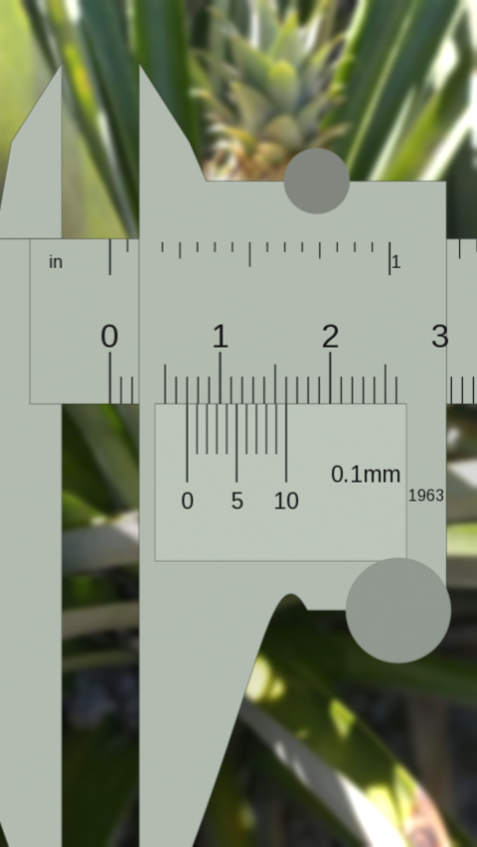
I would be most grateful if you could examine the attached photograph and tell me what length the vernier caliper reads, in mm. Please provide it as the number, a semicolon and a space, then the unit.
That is 7.0; mm
